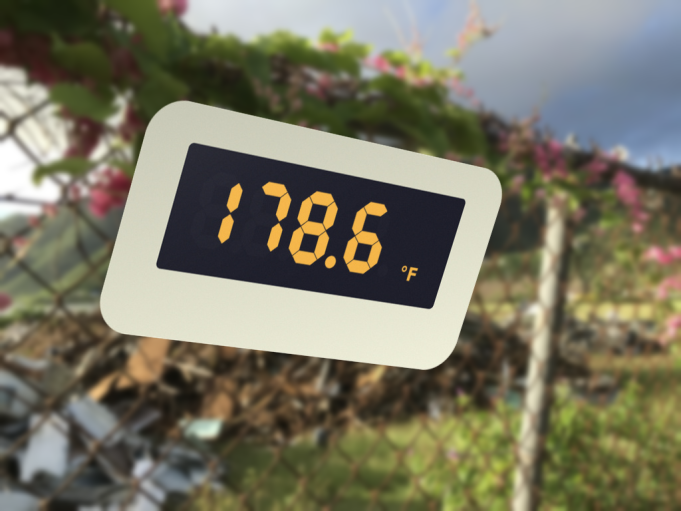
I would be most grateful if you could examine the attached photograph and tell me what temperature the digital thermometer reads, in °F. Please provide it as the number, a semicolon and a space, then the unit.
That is 178.6; °F
